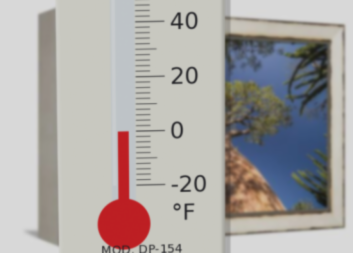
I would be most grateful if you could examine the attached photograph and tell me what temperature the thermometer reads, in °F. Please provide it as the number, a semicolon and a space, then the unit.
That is 0; °F
